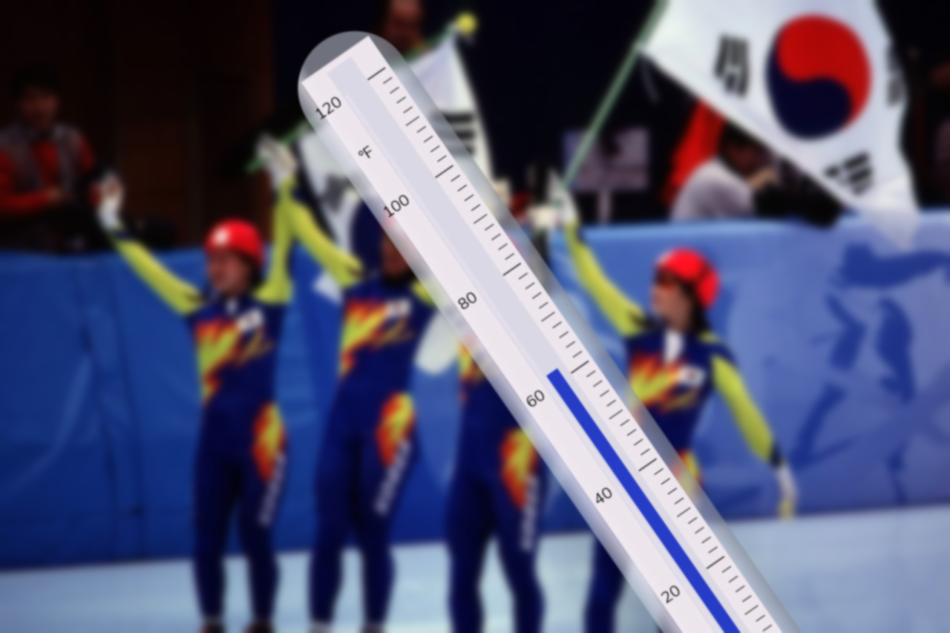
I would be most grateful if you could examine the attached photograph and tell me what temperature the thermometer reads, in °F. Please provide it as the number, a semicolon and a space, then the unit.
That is 62; °F
